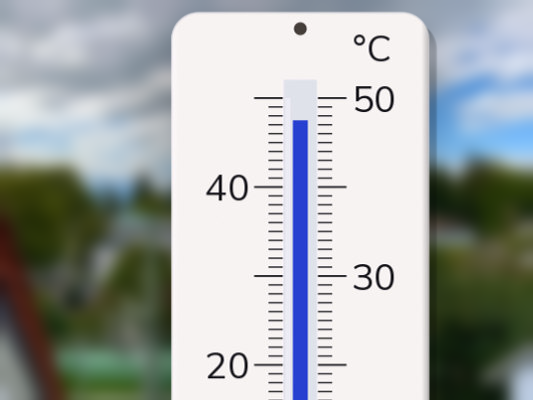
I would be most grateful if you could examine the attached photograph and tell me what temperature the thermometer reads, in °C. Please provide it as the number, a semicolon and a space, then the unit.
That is 47.5; °C
